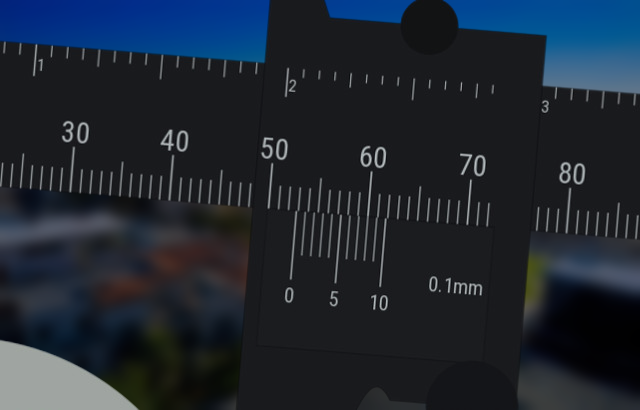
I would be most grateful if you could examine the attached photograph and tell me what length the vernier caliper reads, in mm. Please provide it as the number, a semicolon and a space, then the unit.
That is 52.8; mm
